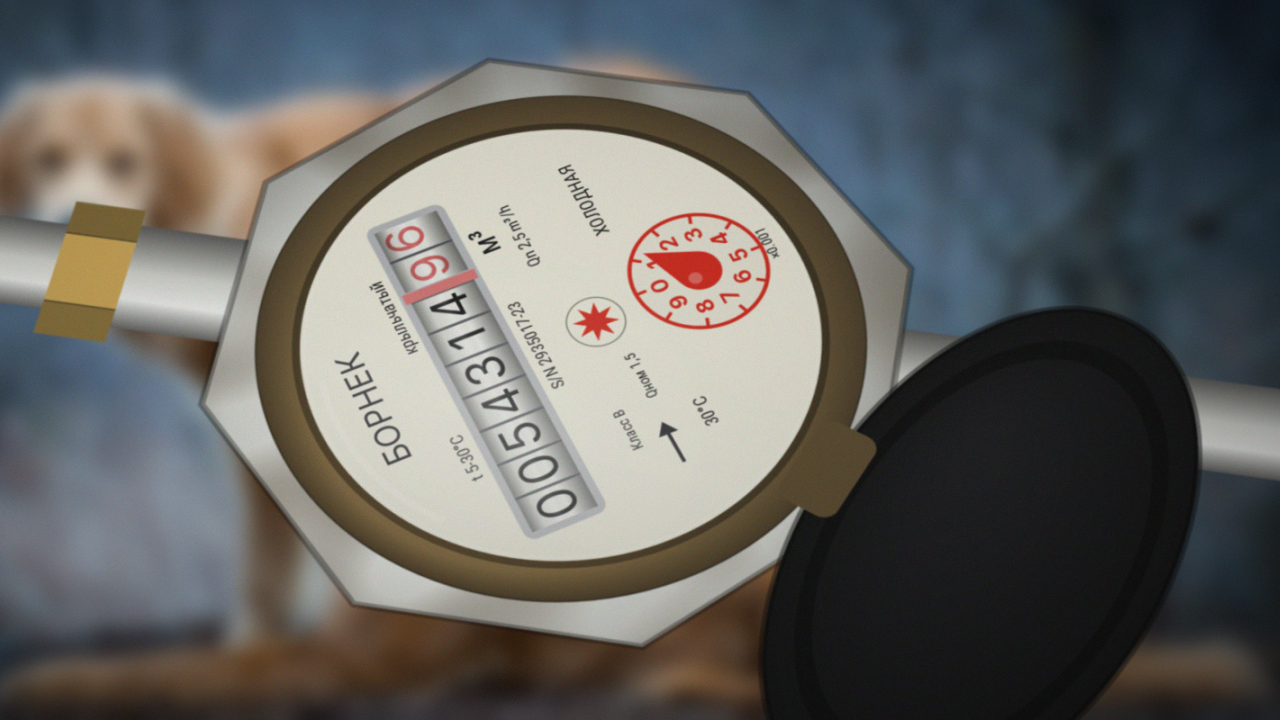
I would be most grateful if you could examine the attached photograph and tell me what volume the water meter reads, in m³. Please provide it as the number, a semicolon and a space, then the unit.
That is 54314.961; m³
